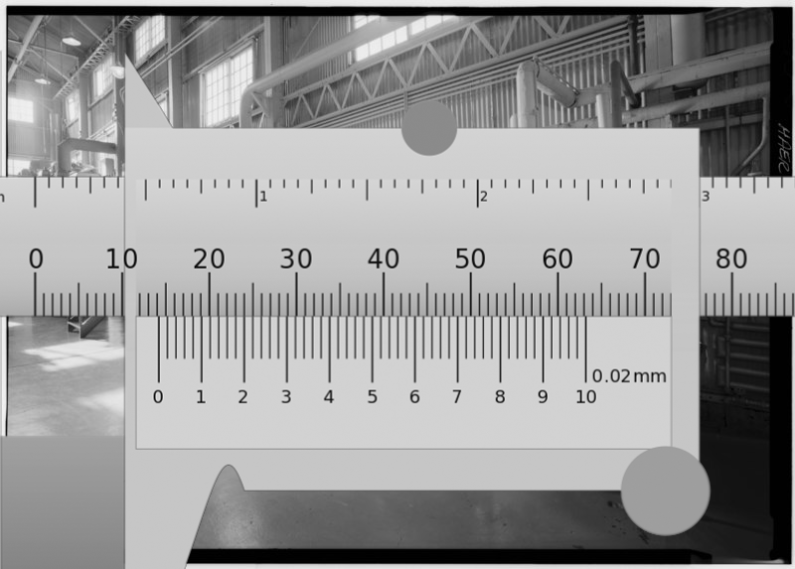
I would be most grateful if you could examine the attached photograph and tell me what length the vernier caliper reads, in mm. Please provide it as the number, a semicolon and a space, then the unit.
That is 14.2; mm
